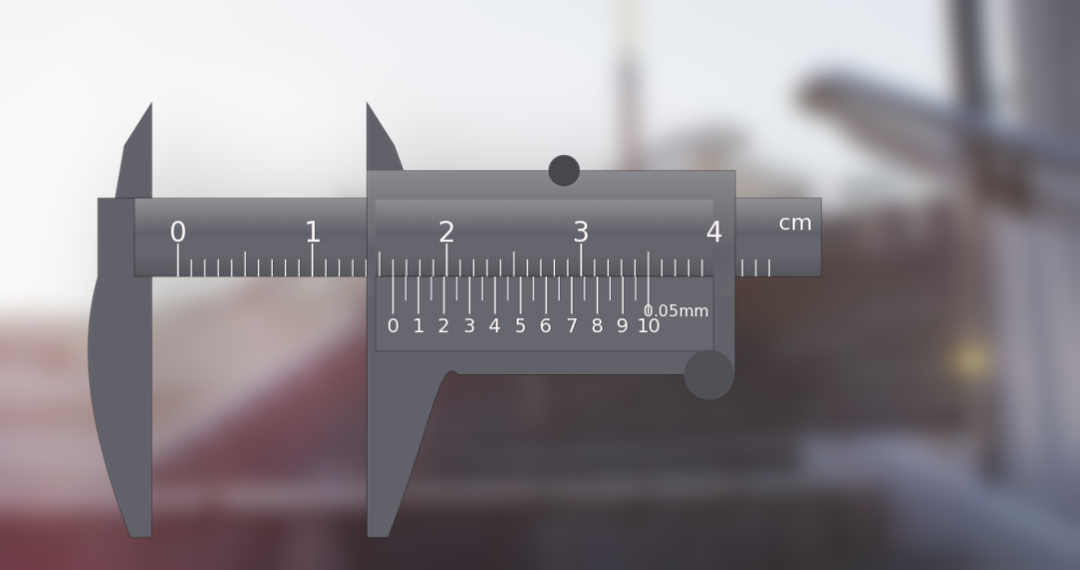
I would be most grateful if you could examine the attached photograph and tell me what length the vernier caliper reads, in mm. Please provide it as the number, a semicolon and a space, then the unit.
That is 16.0; mm
